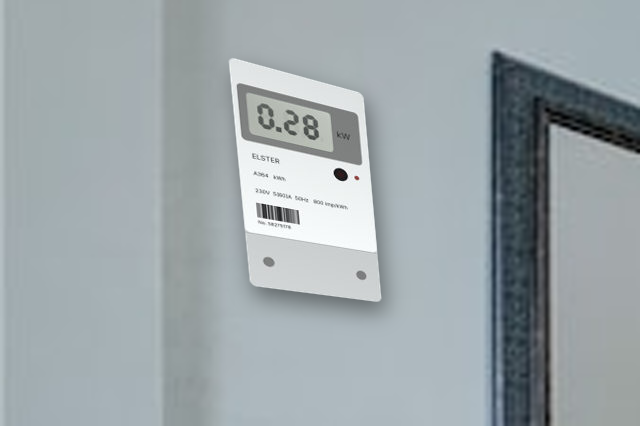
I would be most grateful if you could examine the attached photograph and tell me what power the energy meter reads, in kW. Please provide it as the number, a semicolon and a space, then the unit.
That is 0.28; kW
